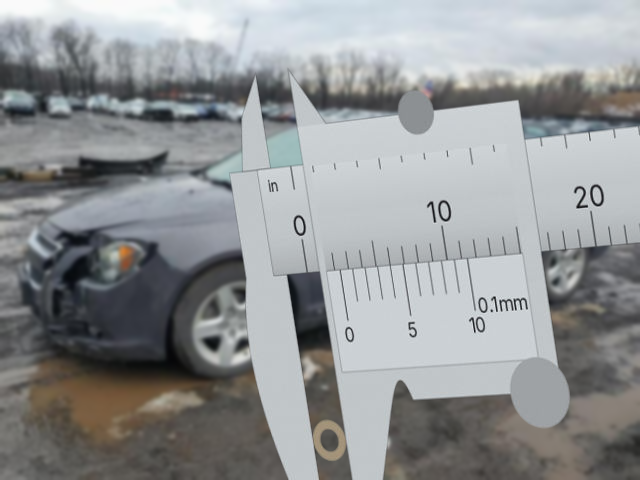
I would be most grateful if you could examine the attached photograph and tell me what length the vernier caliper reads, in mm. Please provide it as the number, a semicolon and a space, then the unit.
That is 2.4; mm
